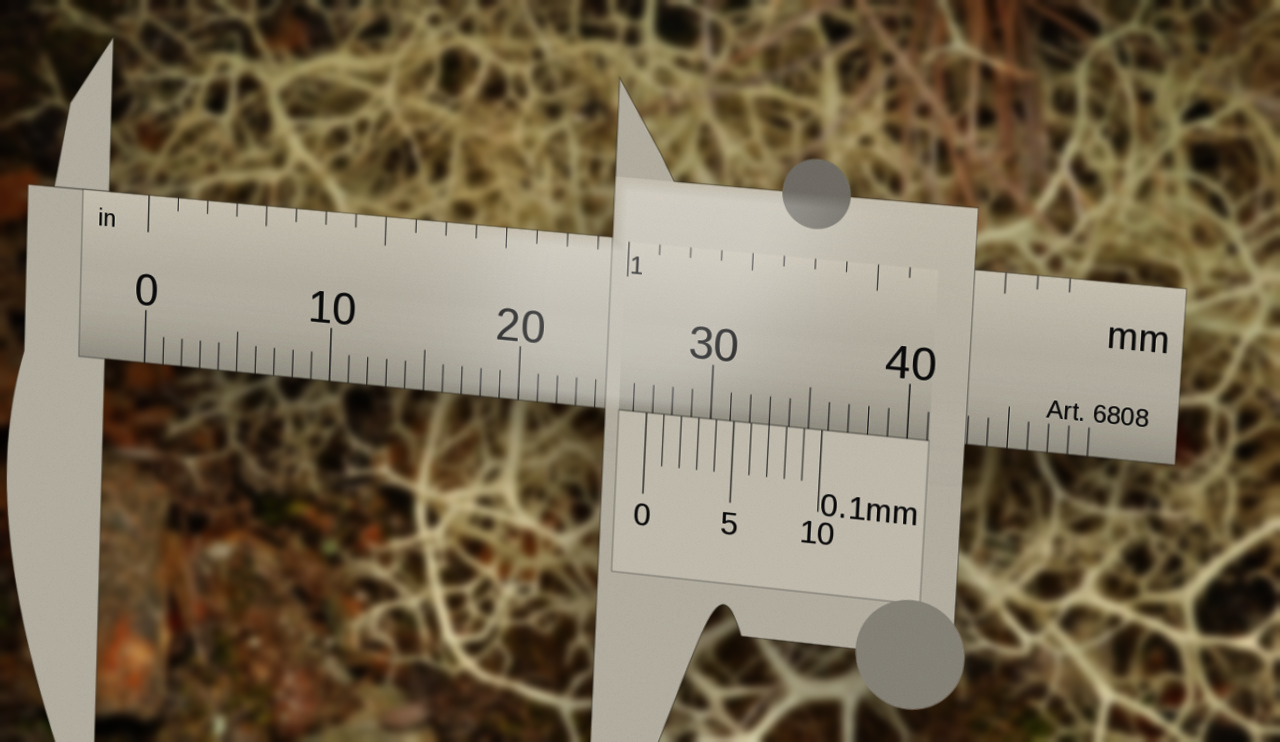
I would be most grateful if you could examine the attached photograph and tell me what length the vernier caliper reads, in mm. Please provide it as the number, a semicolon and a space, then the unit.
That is 26.7; mm
